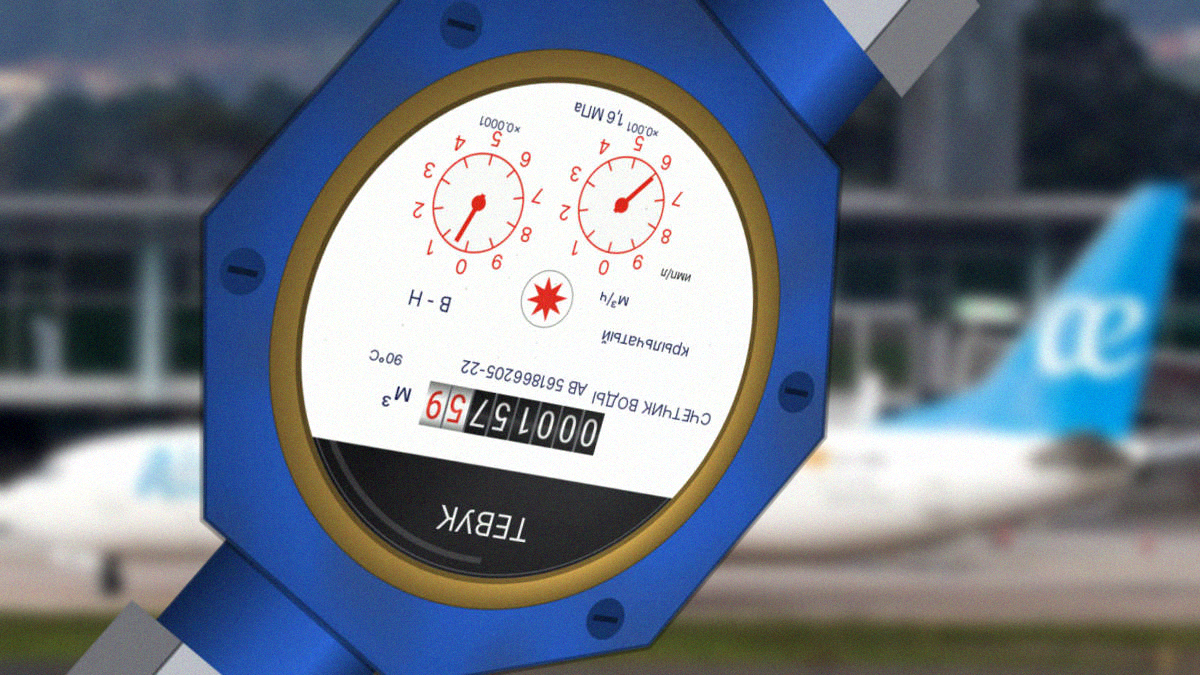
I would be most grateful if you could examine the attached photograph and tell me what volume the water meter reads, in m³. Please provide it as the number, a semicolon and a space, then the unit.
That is 157.5960; m³
